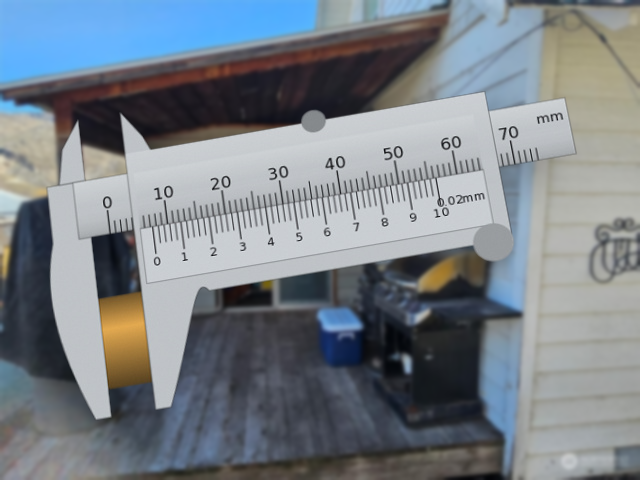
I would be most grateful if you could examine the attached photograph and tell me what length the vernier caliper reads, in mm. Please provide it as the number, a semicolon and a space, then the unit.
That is 7.4; mm
